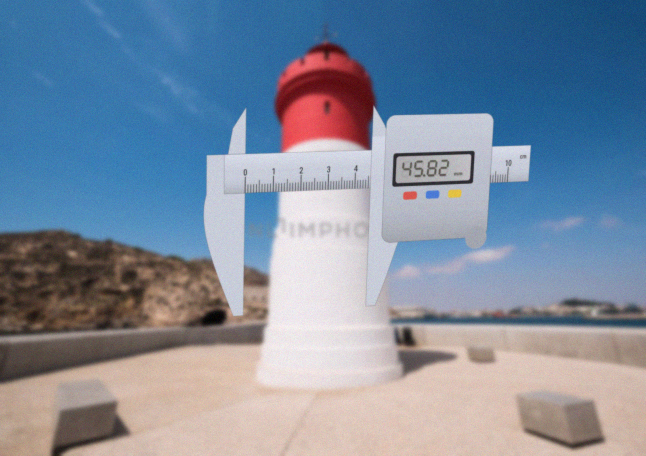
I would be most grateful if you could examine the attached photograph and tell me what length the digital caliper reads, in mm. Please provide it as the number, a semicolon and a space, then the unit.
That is 45.82; mm
